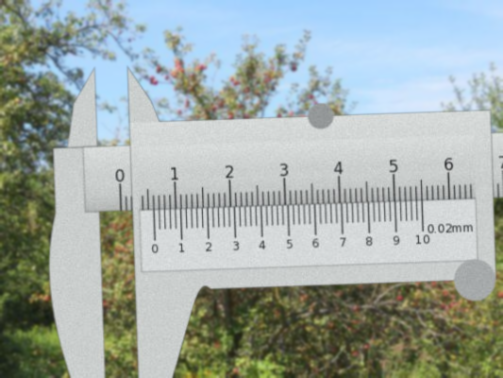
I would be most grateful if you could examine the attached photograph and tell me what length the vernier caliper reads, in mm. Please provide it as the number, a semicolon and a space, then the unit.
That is 6.0; mm
